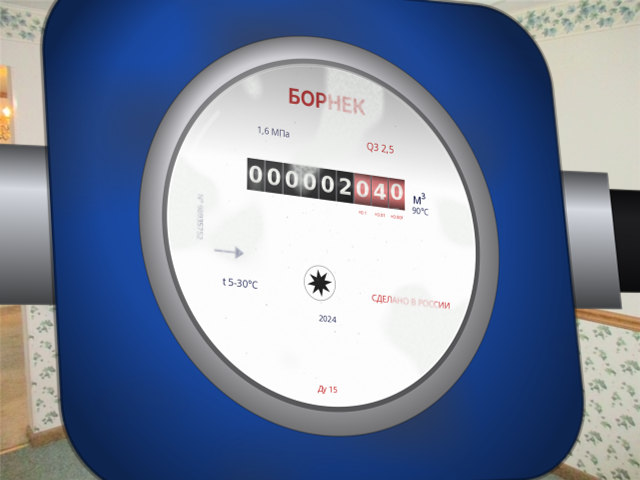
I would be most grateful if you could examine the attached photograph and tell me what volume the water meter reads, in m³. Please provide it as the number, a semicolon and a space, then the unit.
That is 2.040; m³
